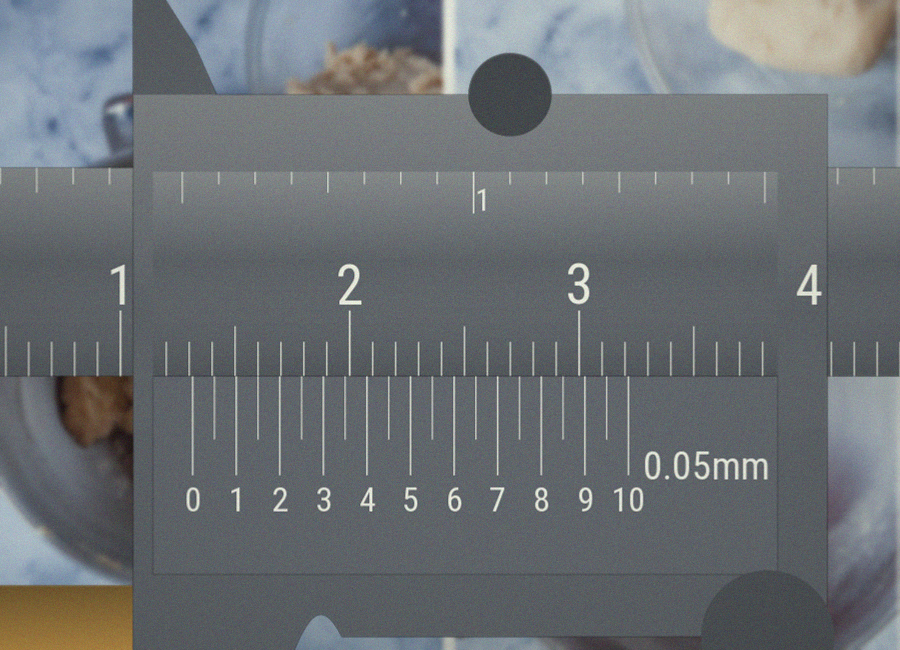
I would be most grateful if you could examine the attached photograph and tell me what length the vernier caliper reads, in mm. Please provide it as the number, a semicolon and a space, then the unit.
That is 13.15; mm
